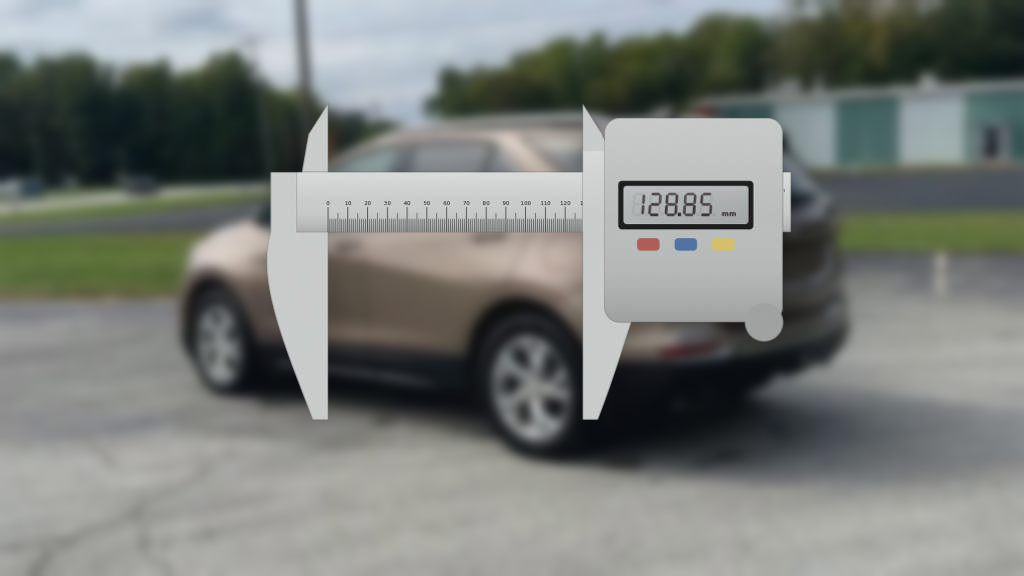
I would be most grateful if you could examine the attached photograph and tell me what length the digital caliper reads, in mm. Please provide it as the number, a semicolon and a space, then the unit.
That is 128.85; mm
